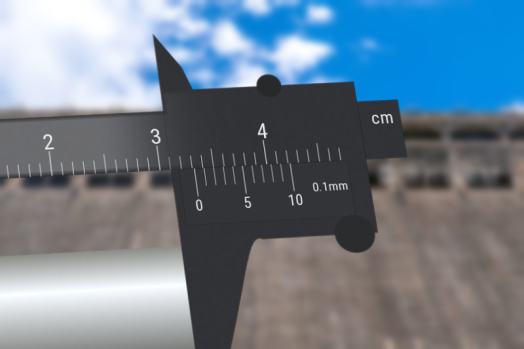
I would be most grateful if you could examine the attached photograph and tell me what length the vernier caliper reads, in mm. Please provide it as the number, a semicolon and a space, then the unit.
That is 33.2; mm
